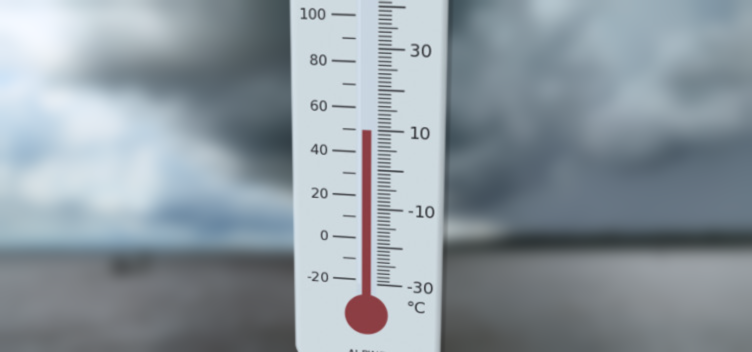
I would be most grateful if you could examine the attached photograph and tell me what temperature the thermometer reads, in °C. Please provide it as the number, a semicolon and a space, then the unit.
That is 10; °C
